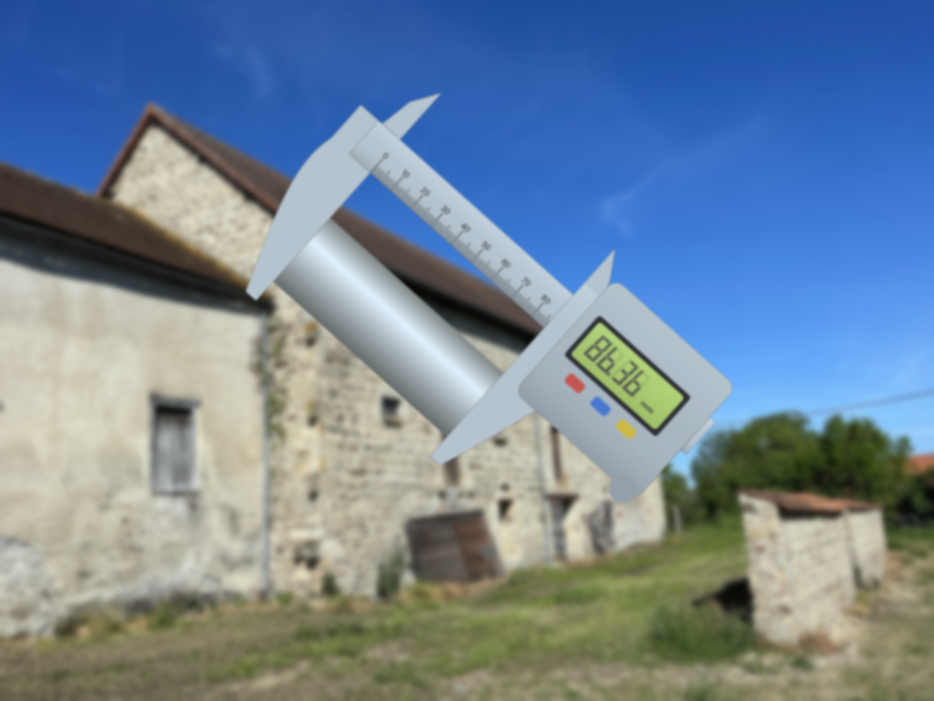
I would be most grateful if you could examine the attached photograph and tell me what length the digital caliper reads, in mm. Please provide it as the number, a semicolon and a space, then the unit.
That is 86.36; mm
